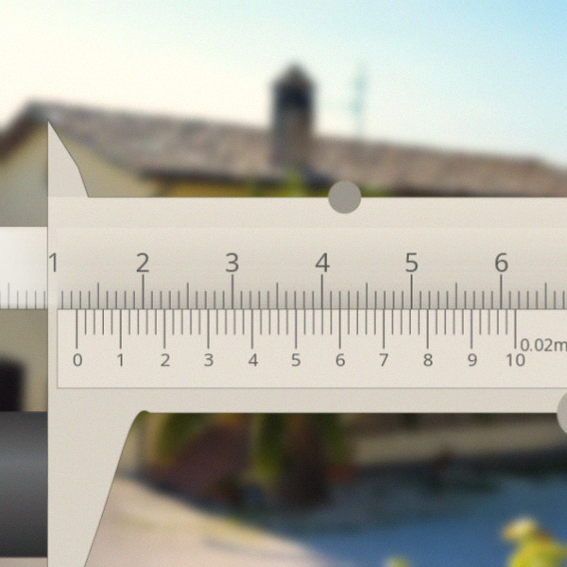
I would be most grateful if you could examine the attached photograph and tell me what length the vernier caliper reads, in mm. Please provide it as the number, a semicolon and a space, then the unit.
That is 12.6; mm
